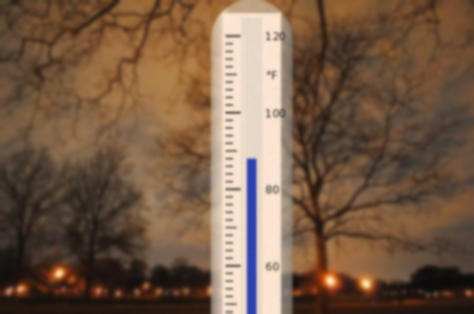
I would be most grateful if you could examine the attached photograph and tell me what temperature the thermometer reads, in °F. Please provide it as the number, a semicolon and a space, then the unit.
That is 88; °F
